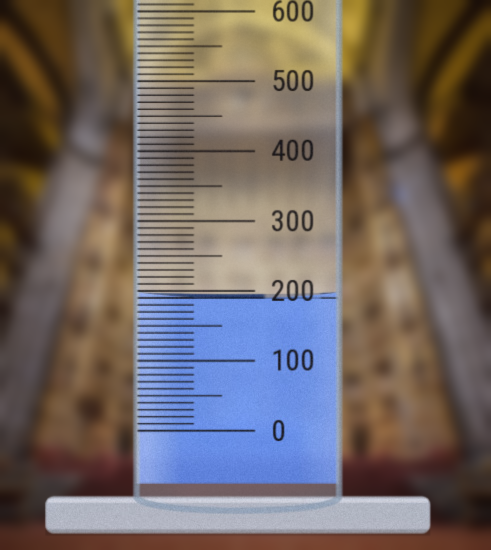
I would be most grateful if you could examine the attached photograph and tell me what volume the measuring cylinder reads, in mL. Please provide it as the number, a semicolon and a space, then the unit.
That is 190; mL
